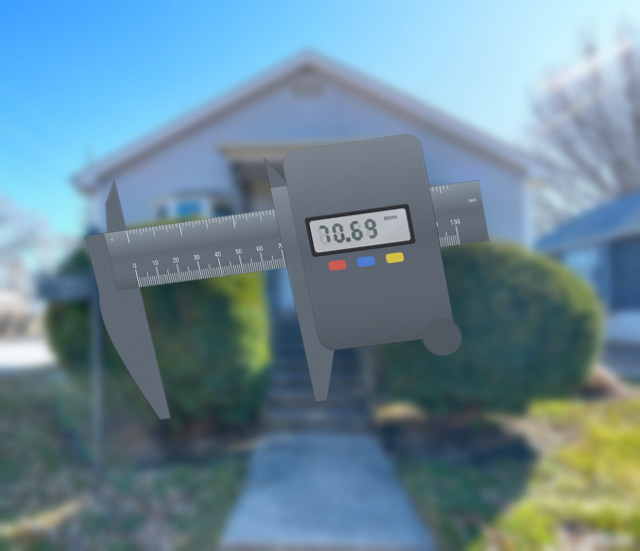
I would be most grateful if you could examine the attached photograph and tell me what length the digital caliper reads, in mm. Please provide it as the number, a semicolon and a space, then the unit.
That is 70.69; mm
